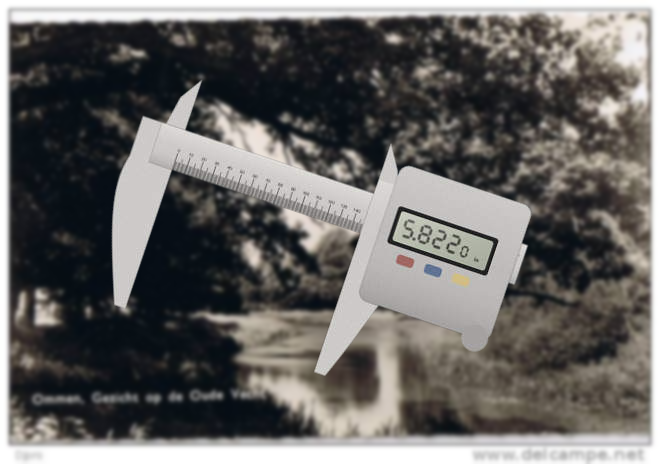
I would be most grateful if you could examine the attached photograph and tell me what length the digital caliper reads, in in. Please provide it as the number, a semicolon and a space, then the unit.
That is 5.8220; in
